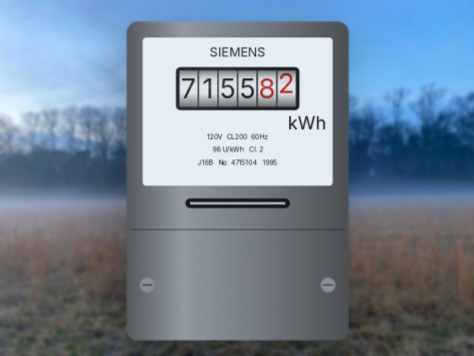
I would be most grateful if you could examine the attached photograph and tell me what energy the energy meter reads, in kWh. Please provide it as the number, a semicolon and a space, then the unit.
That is 7155.82; kWh
